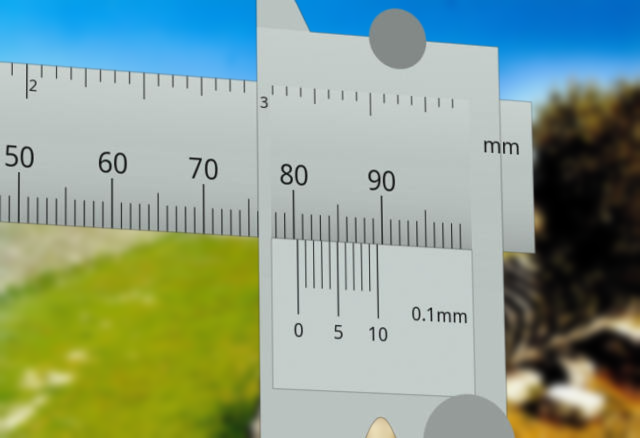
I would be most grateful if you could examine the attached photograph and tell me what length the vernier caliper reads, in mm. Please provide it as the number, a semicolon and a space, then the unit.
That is 80.4; mm
